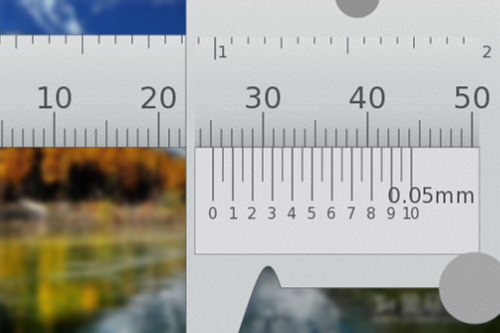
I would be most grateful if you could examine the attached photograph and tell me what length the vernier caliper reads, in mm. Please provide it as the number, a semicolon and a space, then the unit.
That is 25.2; mm
